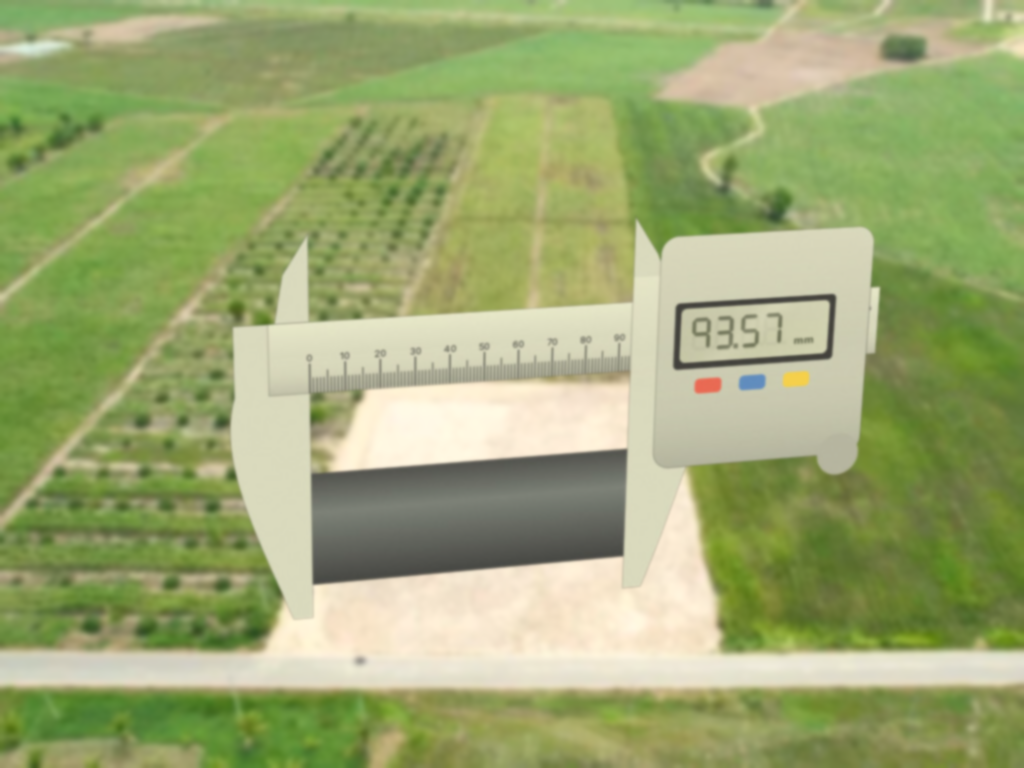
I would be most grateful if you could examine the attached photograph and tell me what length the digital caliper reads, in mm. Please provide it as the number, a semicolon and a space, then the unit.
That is 93.57; mm
